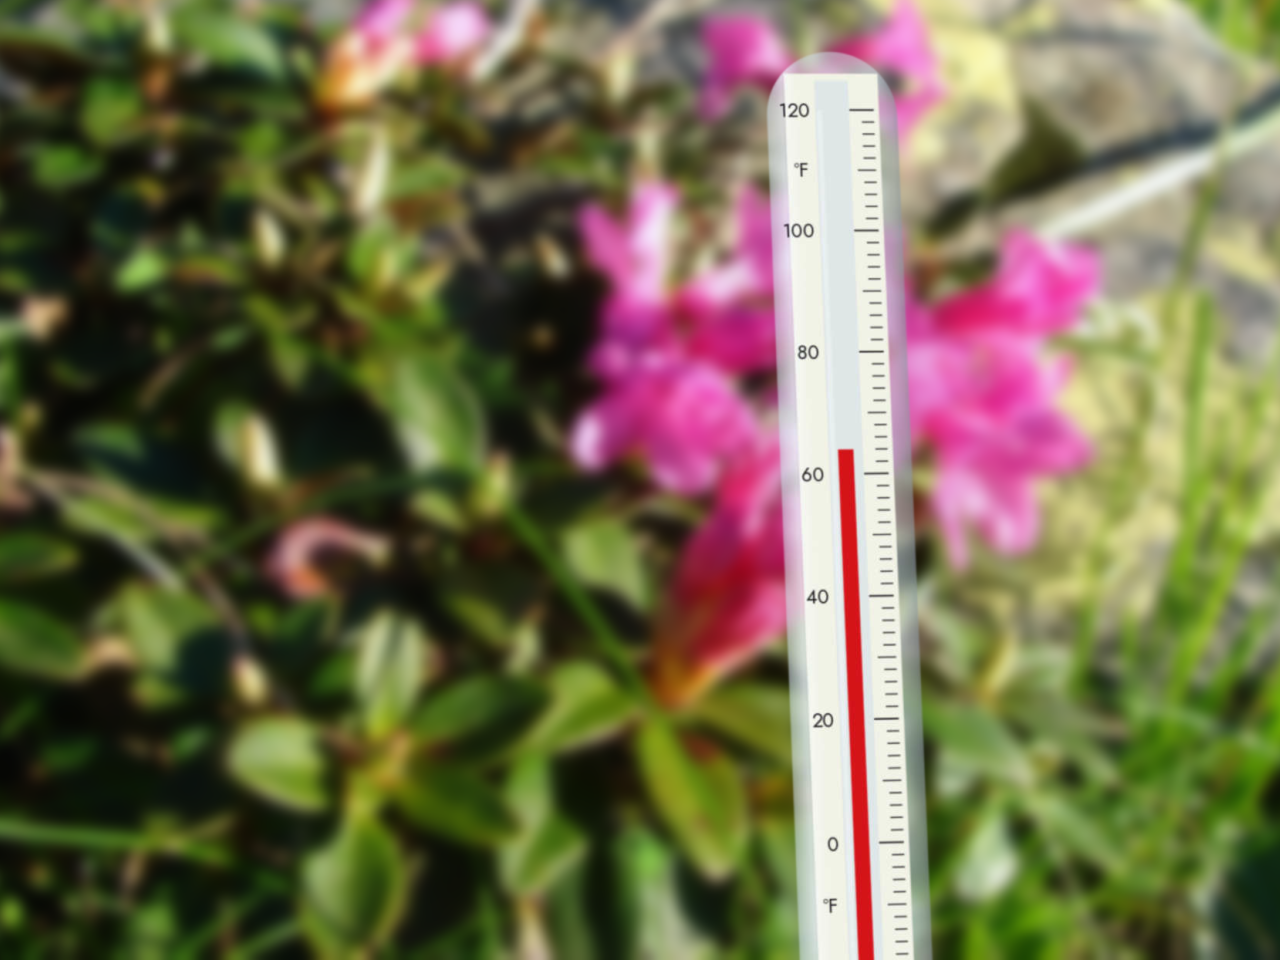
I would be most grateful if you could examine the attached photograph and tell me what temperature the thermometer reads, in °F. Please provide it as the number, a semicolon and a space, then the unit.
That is 64; °F
